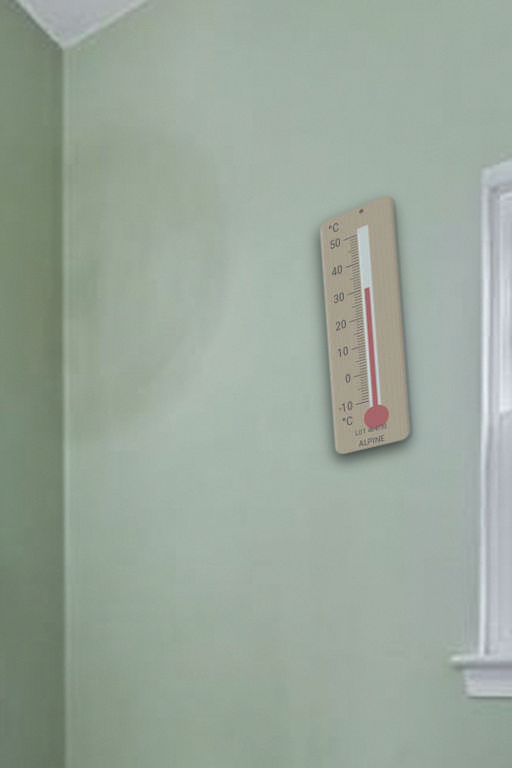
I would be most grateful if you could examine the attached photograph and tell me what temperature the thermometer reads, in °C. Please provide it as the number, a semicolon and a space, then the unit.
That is 30; °C
